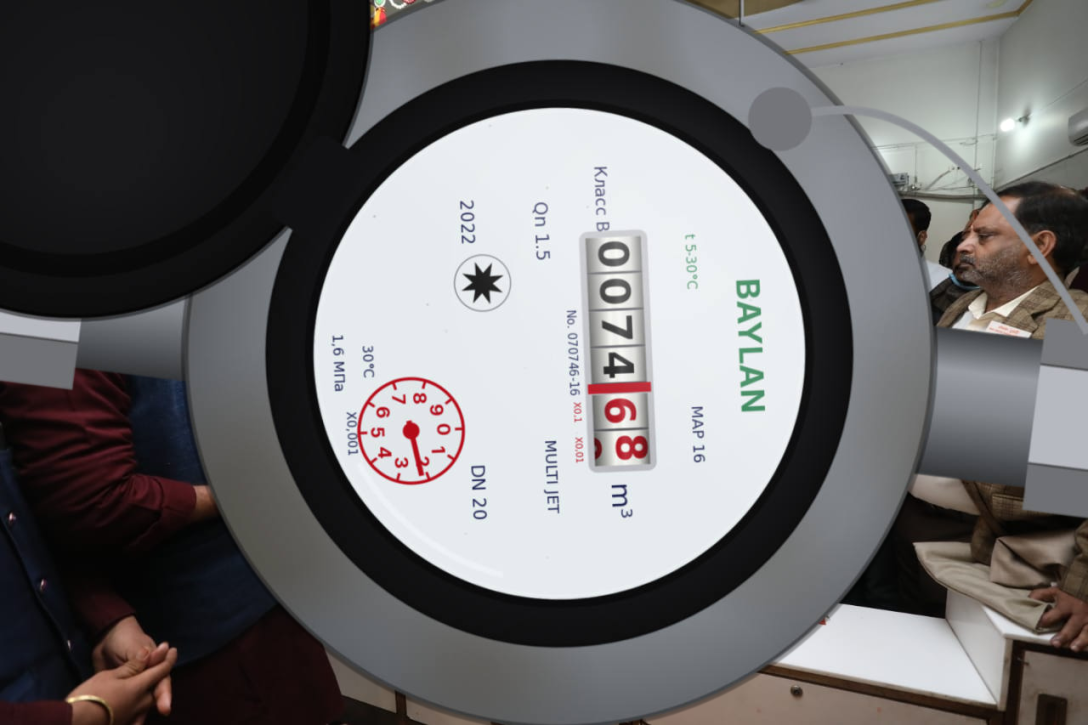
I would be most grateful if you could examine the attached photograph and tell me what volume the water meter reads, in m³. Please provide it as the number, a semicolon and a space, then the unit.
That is 74.682; m³
